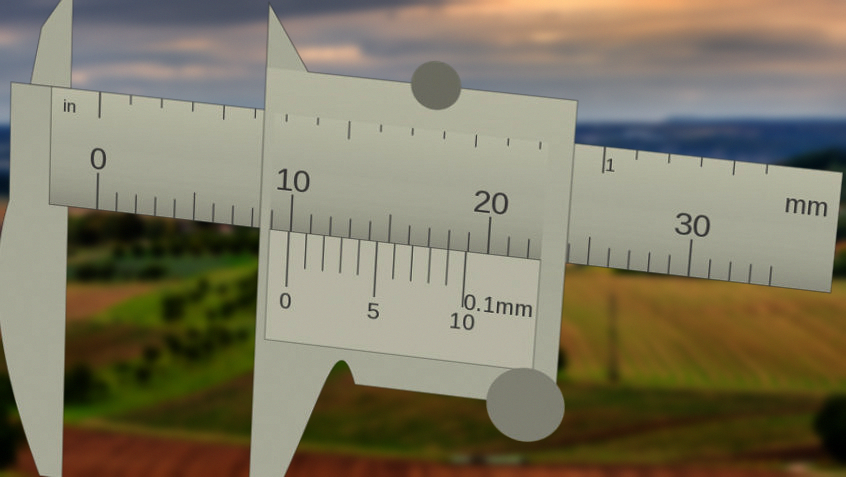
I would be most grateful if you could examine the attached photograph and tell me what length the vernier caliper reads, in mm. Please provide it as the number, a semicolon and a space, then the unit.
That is 9.9; mm
